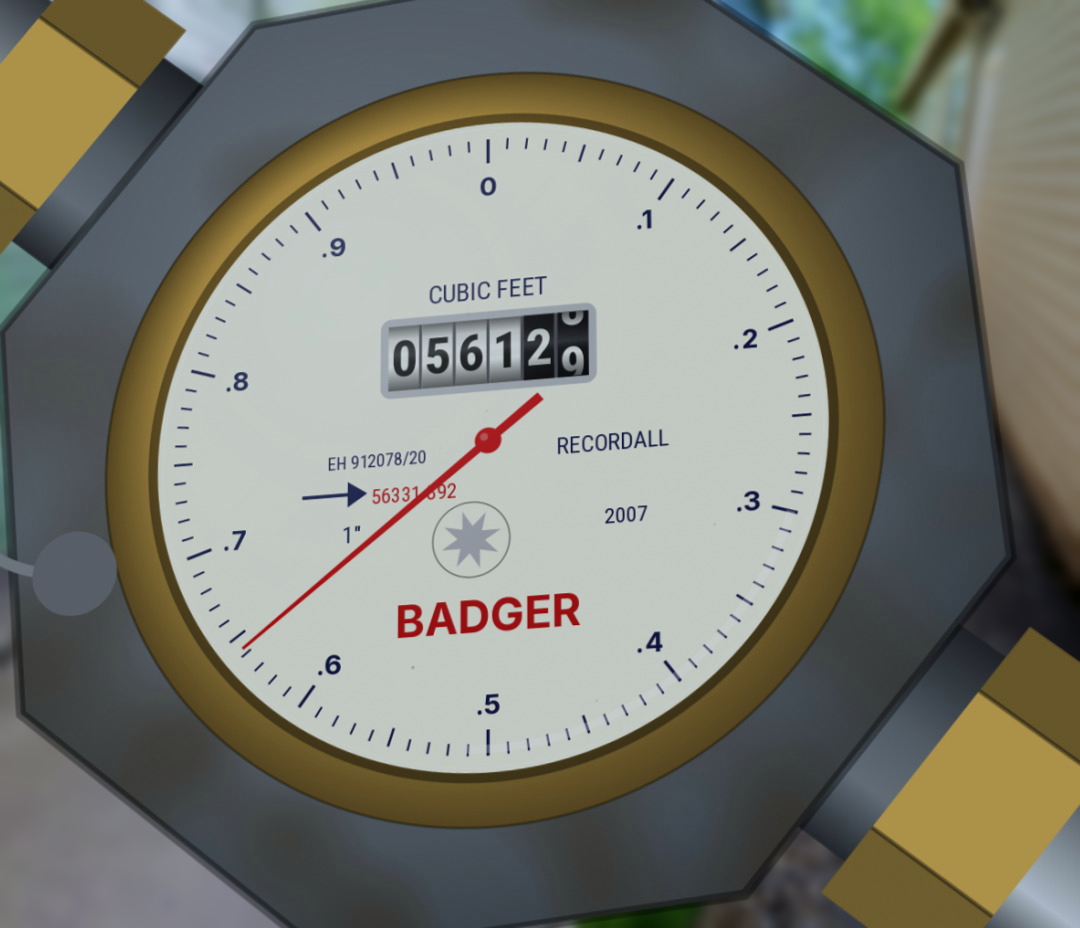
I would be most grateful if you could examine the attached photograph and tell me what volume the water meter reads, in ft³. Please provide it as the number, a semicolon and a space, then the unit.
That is 56128.64; ft³
